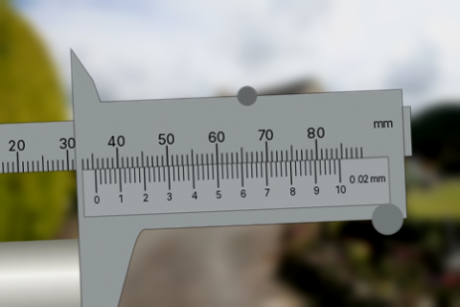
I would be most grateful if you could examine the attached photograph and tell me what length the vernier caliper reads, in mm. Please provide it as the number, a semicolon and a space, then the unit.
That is 35.5; mm
